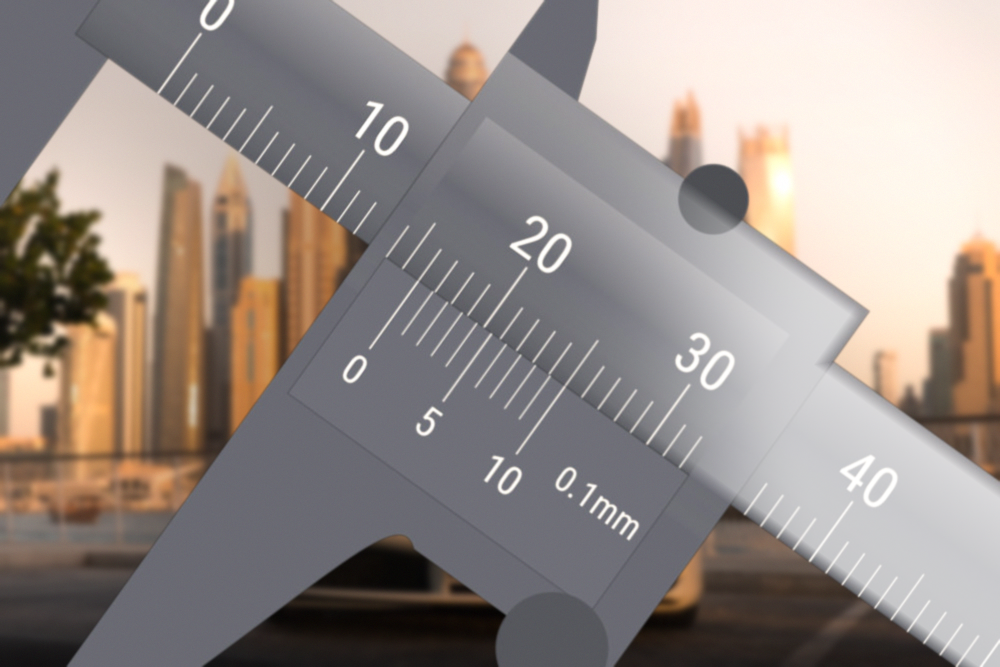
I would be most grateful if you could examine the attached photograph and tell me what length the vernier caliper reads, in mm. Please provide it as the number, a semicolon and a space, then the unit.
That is 16.0; mm
